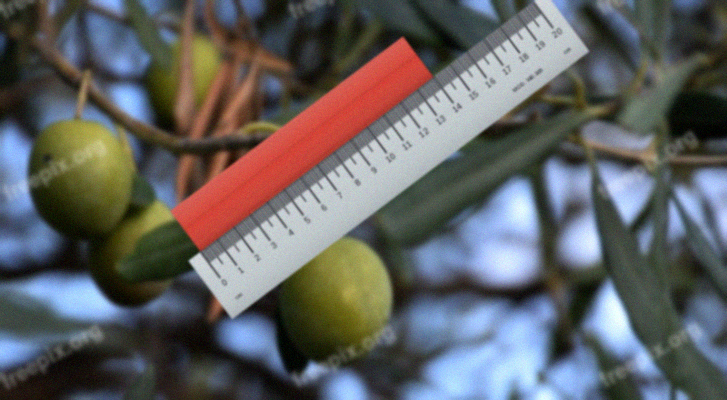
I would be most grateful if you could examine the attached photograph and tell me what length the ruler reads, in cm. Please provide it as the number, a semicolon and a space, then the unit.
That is 14; cm
